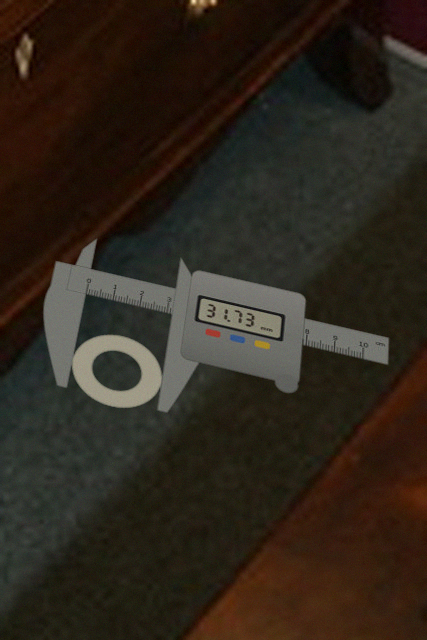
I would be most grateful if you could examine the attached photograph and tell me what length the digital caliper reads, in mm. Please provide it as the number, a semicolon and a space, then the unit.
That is 31.73; mm
